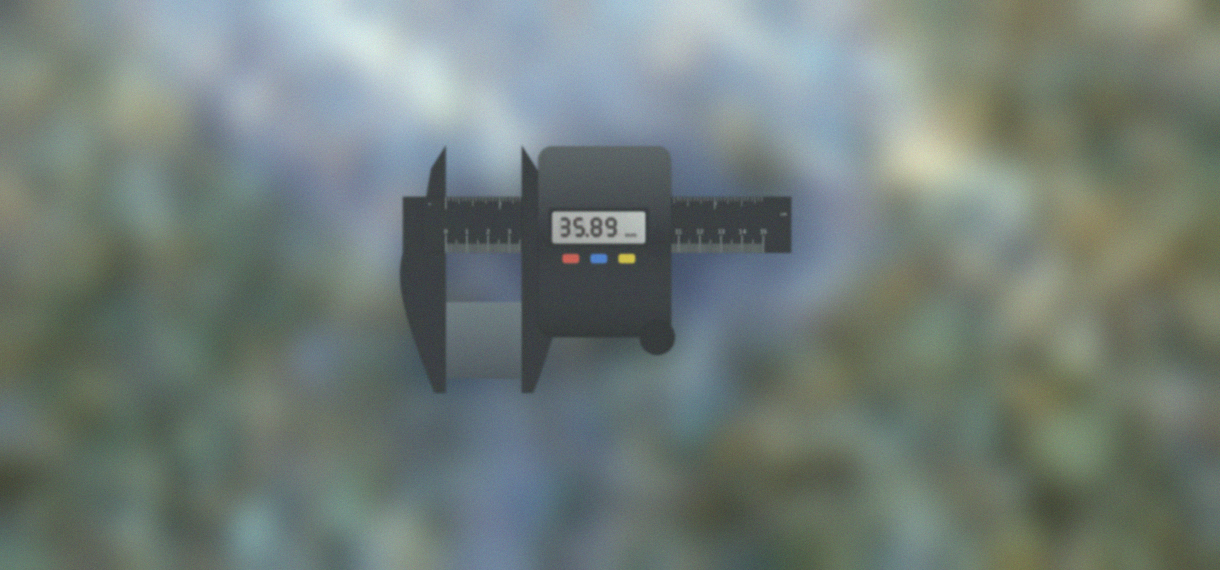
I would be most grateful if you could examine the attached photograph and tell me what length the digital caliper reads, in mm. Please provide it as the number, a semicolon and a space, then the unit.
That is 35.89; mm
